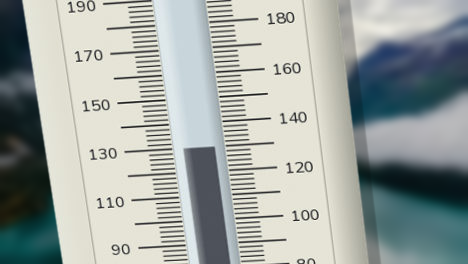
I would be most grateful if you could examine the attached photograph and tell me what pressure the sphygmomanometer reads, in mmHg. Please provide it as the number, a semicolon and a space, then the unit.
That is 130; mmHg
